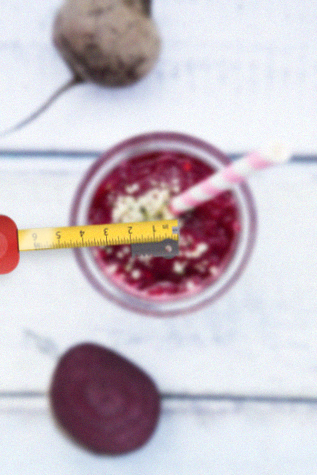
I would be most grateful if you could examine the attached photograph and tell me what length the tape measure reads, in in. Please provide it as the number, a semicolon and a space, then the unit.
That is 2; in
